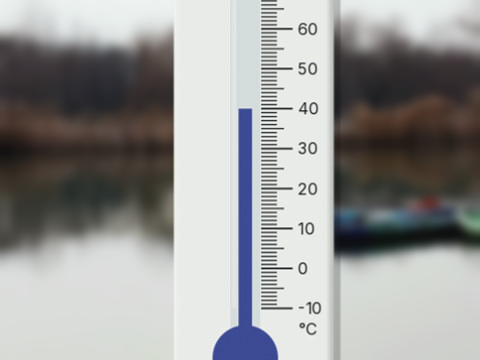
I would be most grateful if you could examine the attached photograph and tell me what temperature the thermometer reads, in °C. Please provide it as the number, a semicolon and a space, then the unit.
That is 40; °C
